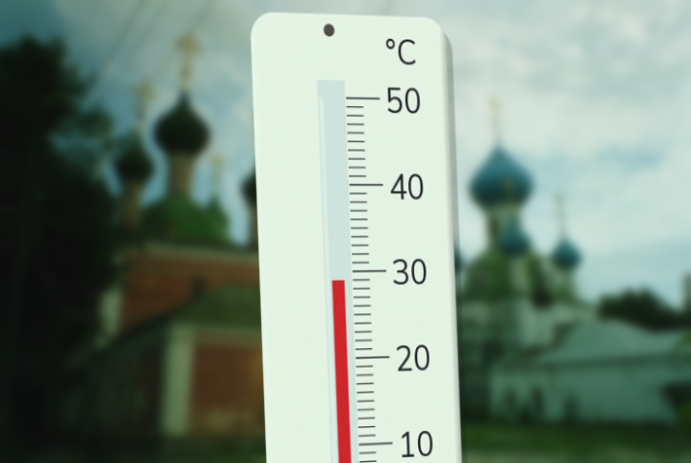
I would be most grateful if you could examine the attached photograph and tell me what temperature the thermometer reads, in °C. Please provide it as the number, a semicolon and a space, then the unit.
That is 29; °C
